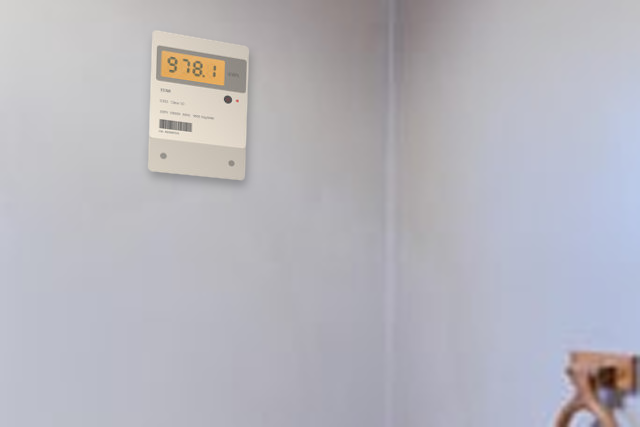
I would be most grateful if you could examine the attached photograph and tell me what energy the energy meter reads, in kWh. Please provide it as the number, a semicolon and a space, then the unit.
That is 978.1; kWh
